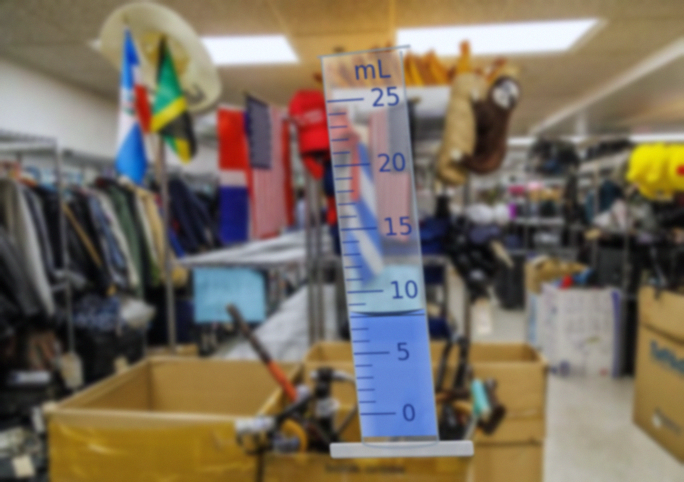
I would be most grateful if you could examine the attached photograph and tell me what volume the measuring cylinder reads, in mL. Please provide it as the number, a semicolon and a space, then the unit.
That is 8; mL
